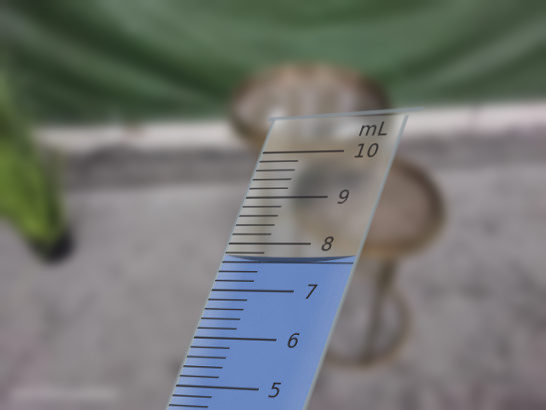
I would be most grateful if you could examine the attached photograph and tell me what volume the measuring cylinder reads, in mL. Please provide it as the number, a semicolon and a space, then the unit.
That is 7.6; mL
